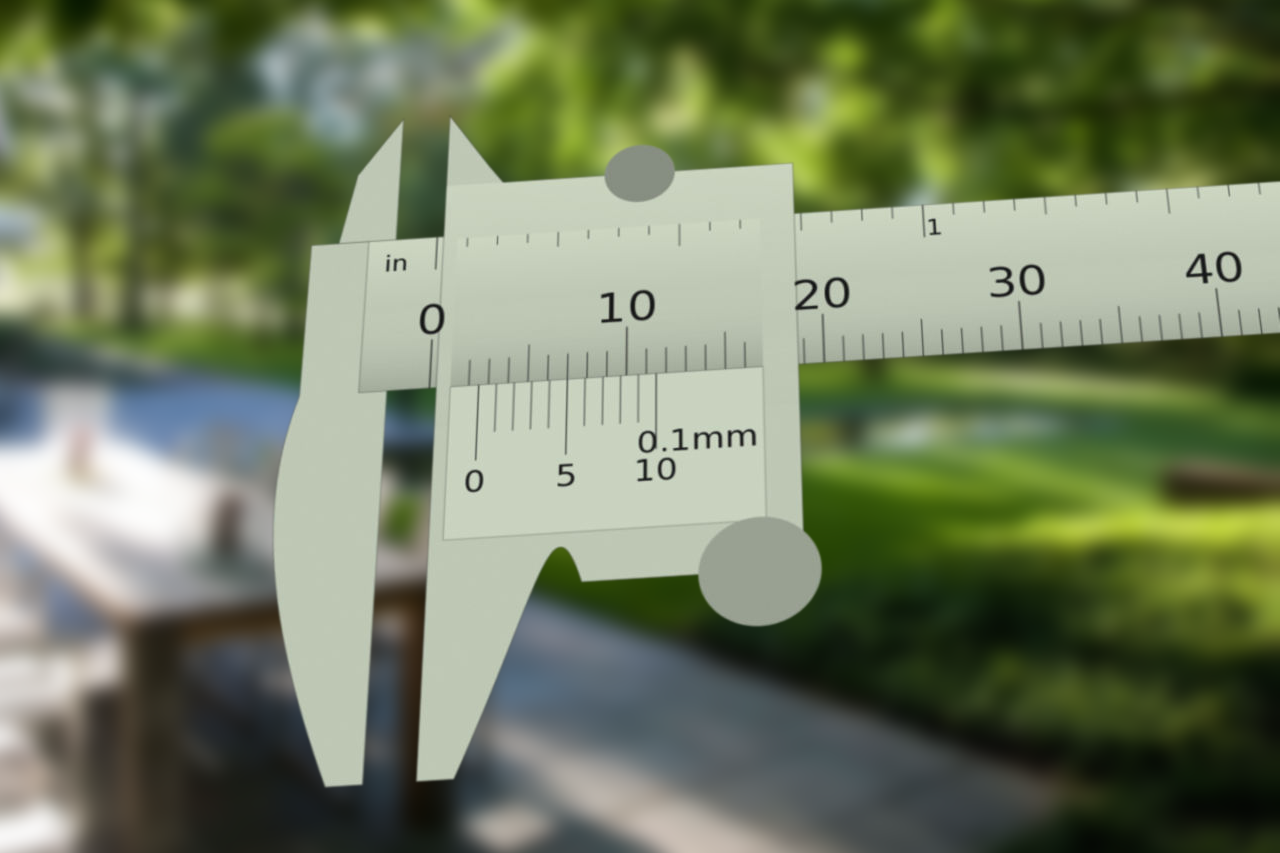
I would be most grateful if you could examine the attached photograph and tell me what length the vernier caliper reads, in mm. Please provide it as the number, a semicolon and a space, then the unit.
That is 2.5; mm
